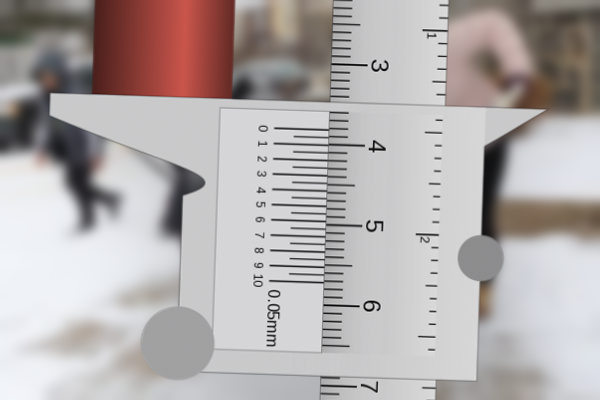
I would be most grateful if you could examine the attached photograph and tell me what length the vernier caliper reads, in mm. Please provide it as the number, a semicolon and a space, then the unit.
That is 38.2; mm
